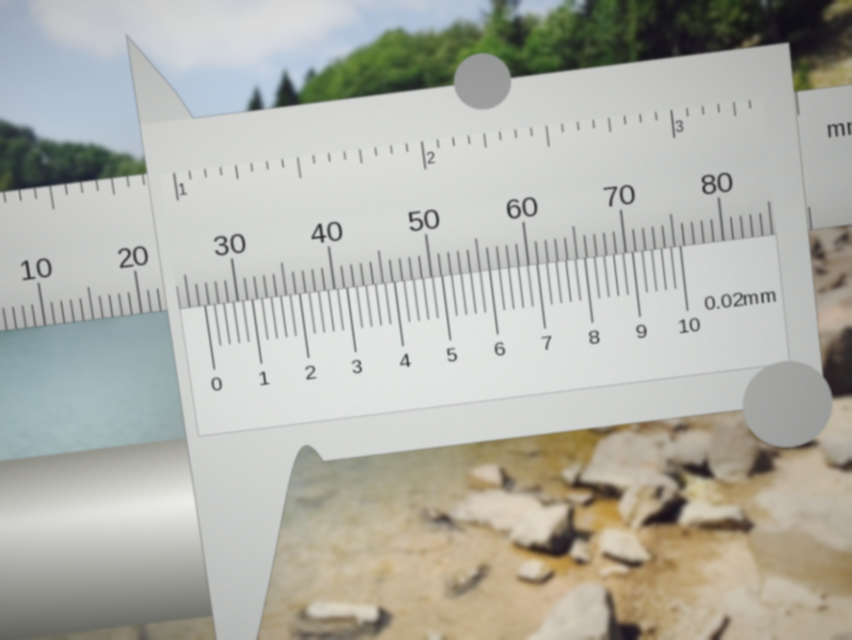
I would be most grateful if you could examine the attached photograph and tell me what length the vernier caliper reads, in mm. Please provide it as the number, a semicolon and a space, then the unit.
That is 26.6; mm
